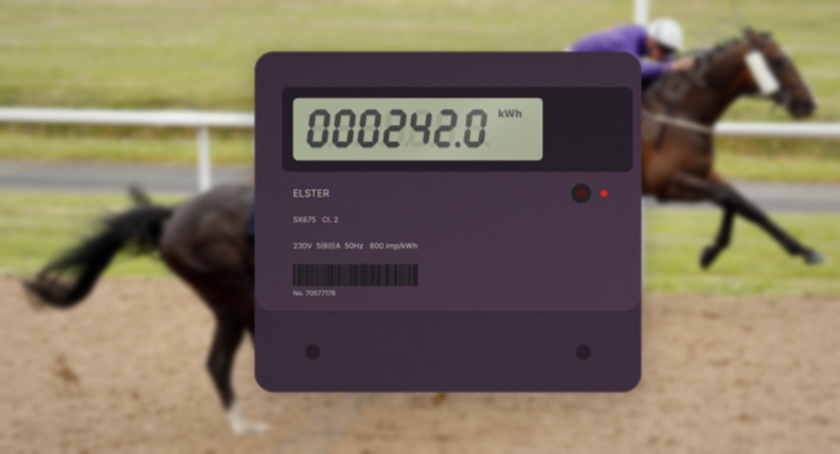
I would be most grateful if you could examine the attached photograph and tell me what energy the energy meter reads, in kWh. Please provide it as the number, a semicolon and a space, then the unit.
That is 242.0; kWh
